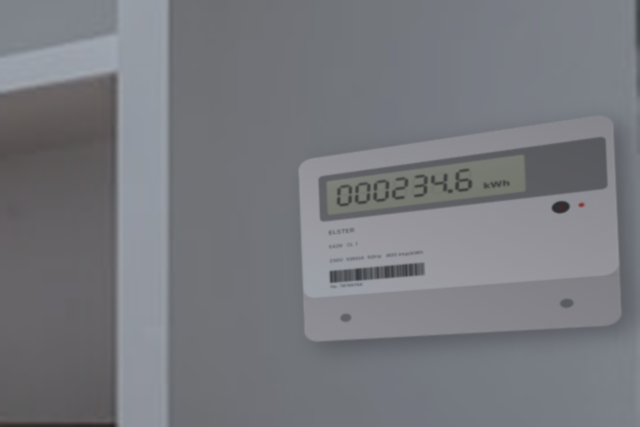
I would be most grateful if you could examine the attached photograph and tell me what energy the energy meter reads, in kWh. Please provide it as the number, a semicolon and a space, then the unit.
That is 234.6; kWh
